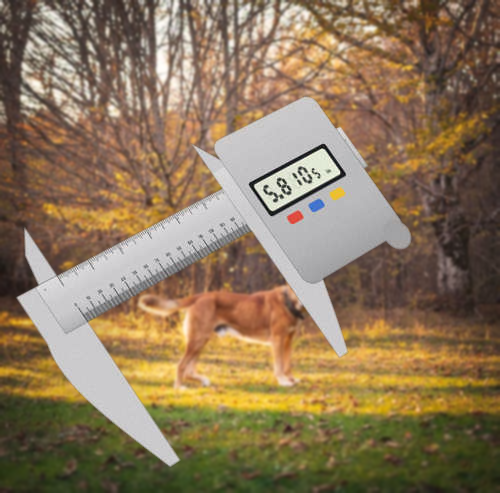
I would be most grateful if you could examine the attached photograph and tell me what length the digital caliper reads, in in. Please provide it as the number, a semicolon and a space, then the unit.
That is 5.8105; in
